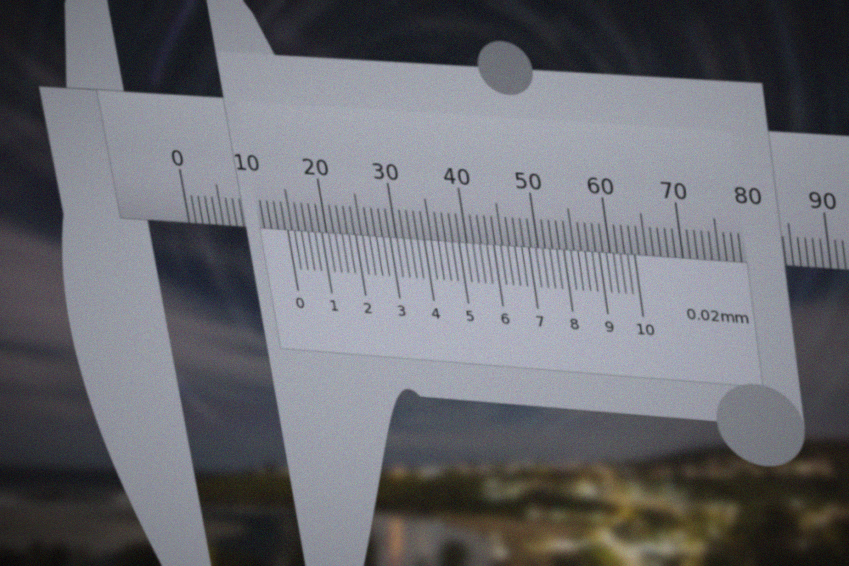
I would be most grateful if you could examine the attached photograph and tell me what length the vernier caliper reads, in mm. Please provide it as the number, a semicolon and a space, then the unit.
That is 14.4; mm
